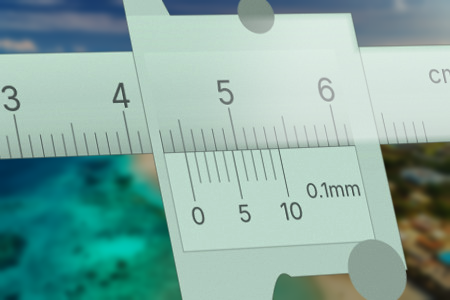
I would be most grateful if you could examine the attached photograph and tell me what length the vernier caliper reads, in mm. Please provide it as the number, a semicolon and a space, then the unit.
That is 45.0; mm
